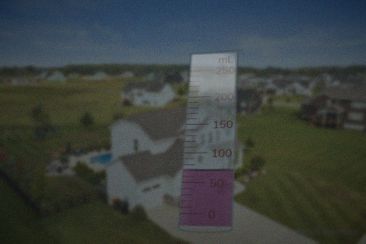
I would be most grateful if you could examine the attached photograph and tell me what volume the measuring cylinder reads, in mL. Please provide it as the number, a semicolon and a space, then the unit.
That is 70; mL
